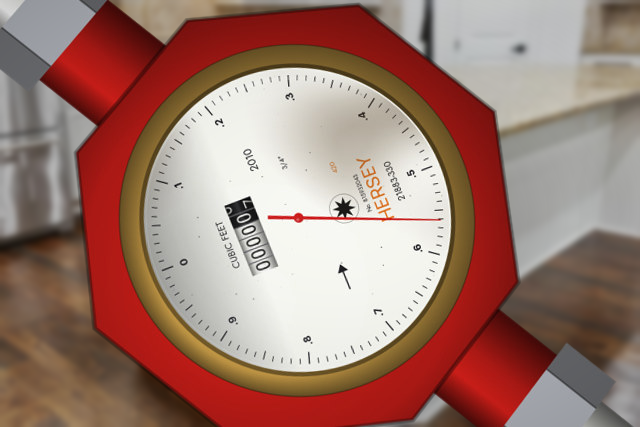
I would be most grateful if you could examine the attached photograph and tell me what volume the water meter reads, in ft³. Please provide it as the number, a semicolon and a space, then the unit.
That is 6.56; ft³
